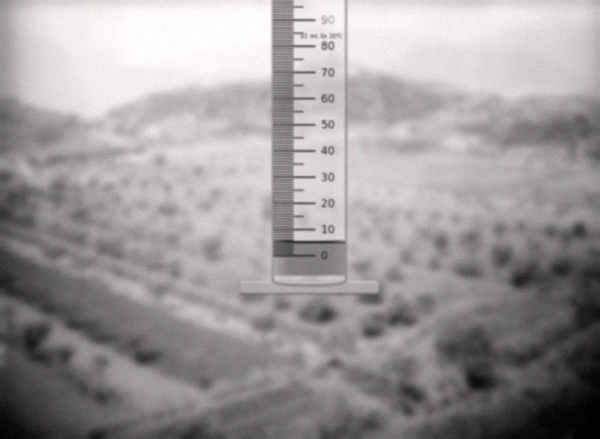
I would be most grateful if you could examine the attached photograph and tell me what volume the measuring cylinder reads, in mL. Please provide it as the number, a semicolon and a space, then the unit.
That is 5; mL
